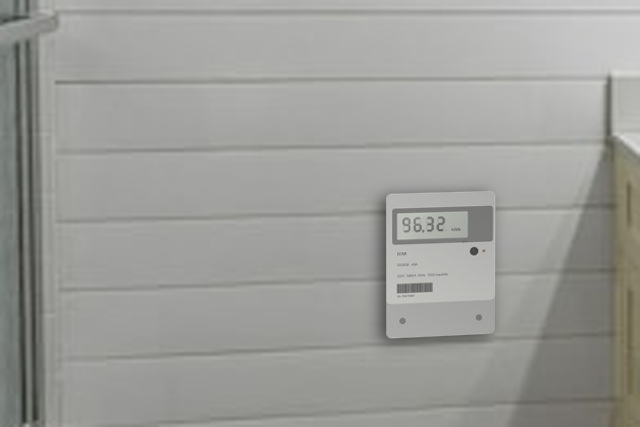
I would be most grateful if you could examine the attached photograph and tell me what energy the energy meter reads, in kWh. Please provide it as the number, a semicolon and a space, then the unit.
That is 96.32; kWh
